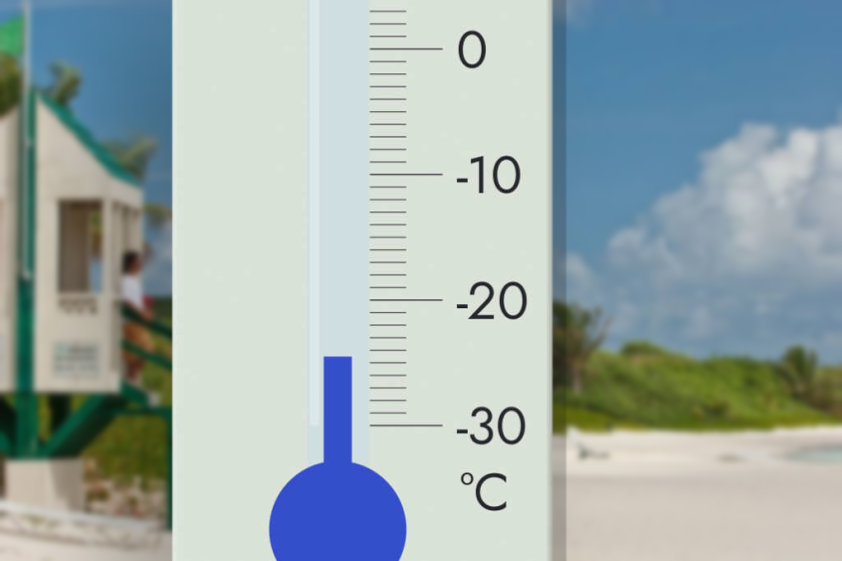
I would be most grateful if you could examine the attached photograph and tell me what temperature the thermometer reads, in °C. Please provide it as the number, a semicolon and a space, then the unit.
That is -24.5; °C
